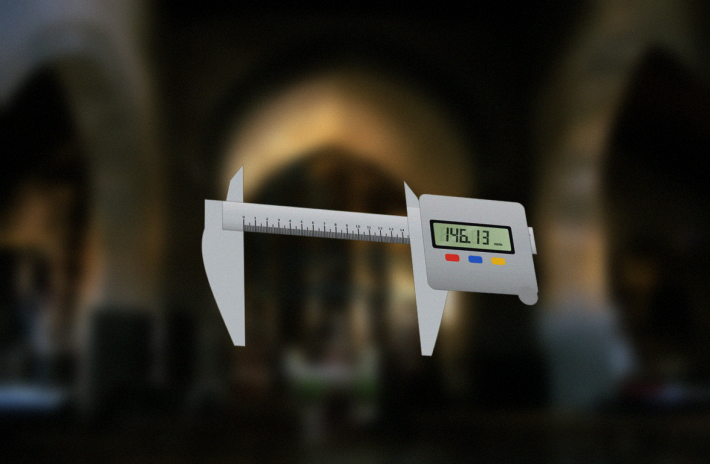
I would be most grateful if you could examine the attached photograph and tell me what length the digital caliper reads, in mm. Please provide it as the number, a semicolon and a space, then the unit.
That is 146.13; mm
